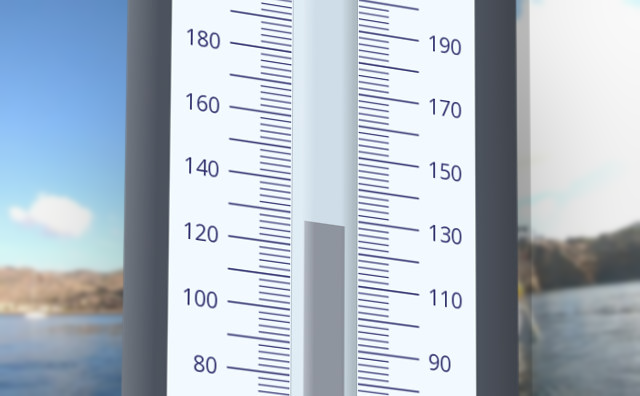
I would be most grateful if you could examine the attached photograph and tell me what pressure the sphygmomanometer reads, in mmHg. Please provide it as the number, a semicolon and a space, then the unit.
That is 128; mmHg
